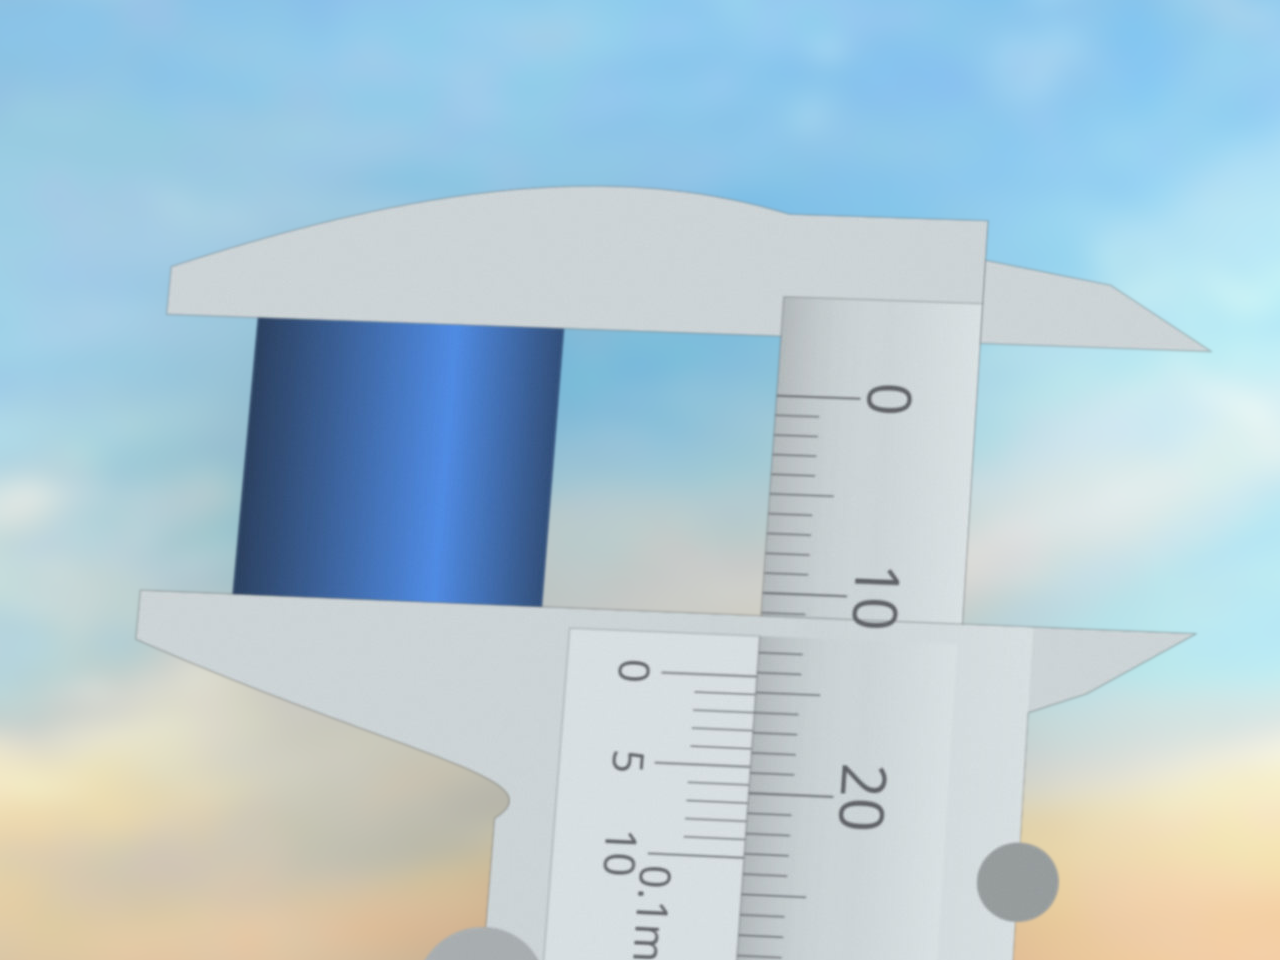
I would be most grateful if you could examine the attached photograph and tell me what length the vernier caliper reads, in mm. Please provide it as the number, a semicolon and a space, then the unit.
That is 14.2; mm
